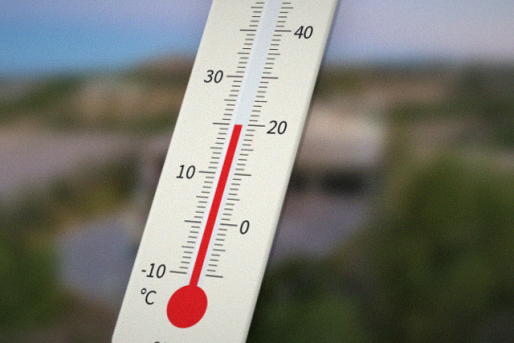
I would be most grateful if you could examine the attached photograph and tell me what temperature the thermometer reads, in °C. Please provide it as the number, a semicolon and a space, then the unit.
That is 20; °C
